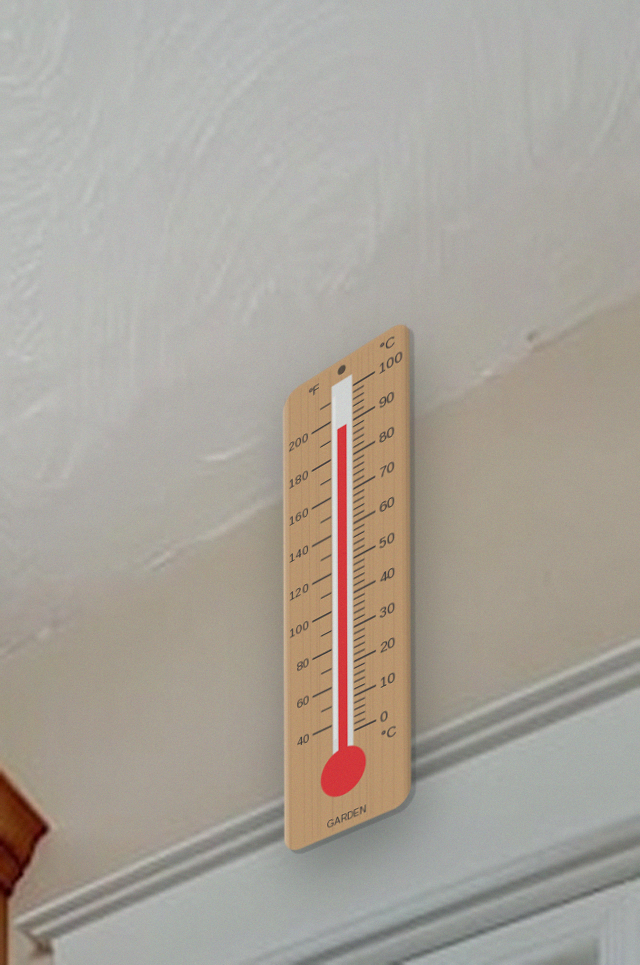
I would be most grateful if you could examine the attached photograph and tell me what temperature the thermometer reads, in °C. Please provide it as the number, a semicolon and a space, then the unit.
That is 90; °C
